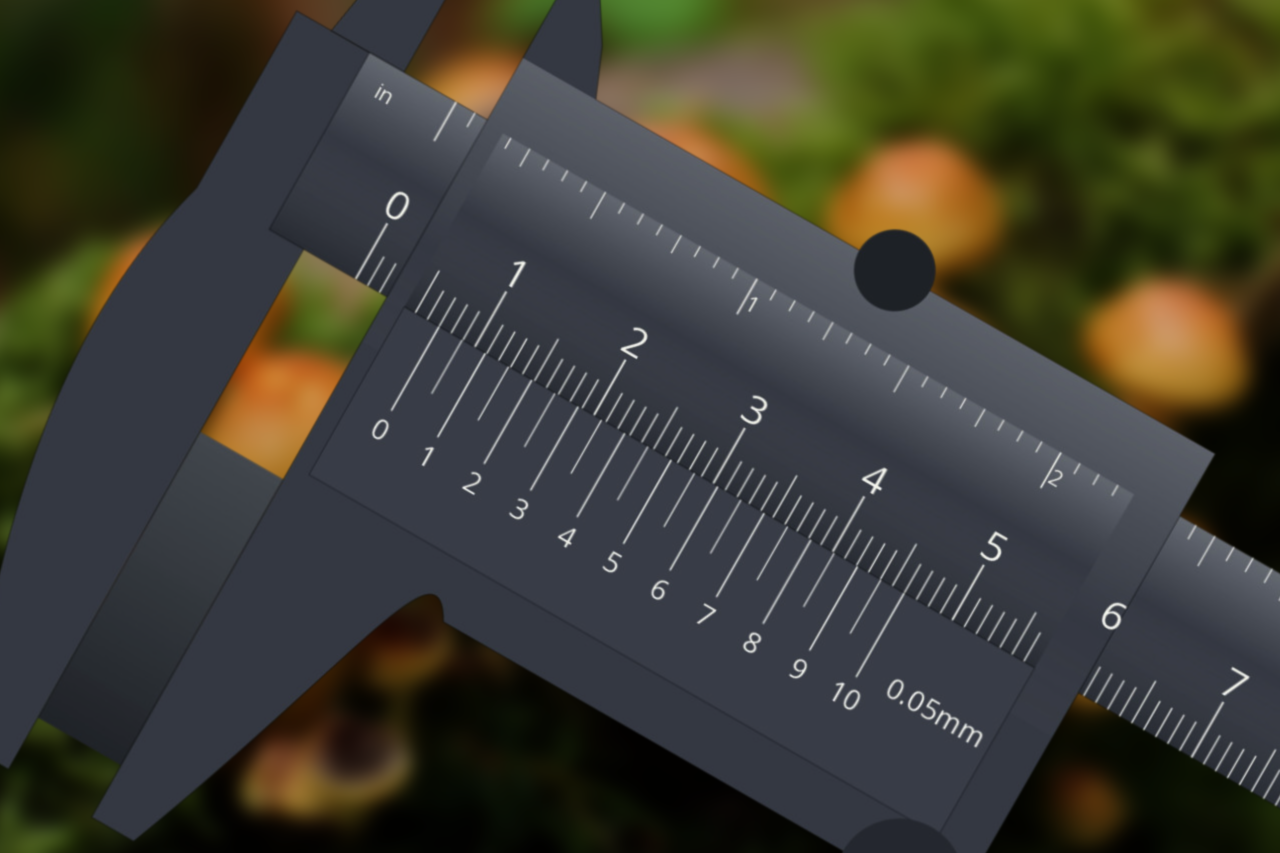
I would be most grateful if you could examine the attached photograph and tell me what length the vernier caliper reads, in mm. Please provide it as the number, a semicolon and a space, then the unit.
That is 7.0; mm
